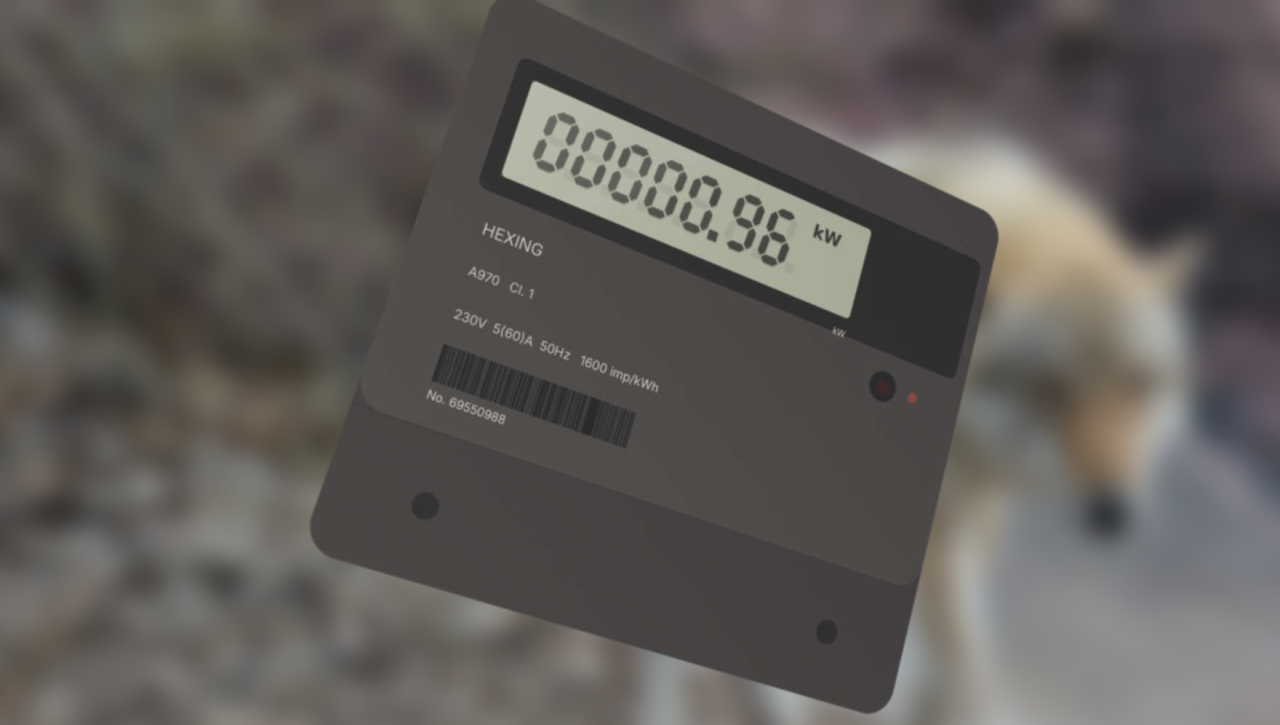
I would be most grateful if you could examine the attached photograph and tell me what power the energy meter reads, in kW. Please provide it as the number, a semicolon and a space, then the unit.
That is 0.96; kW
